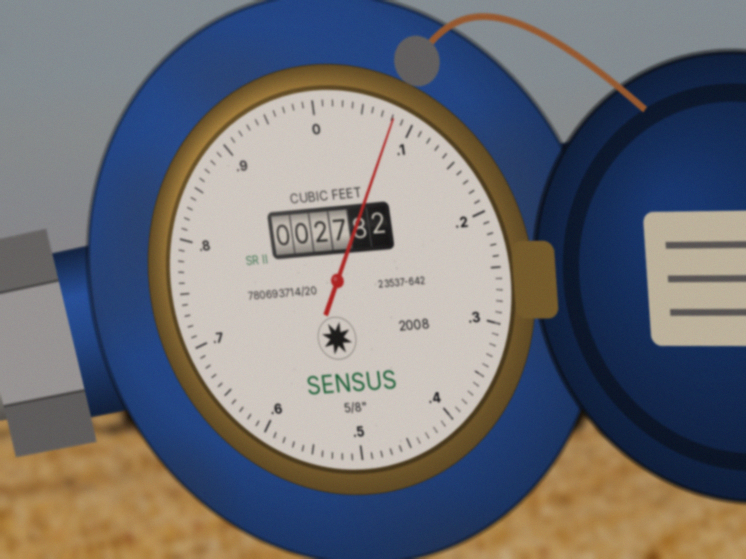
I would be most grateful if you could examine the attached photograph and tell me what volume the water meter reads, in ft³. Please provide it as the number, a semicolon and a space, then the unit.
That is 2782.08; ft³
